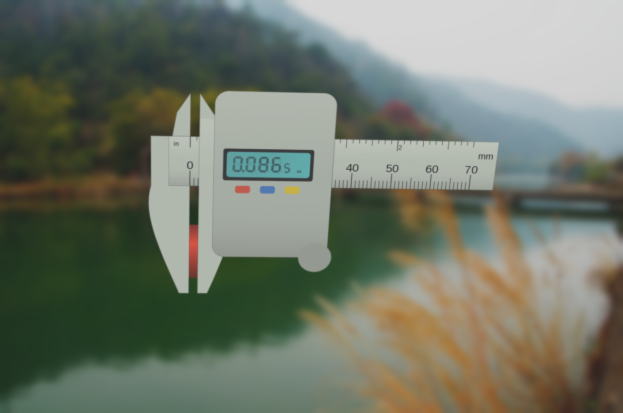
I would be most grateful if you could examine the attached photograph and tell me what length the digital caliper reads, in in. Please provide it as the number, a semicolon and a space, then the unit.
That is 0.0865; in
